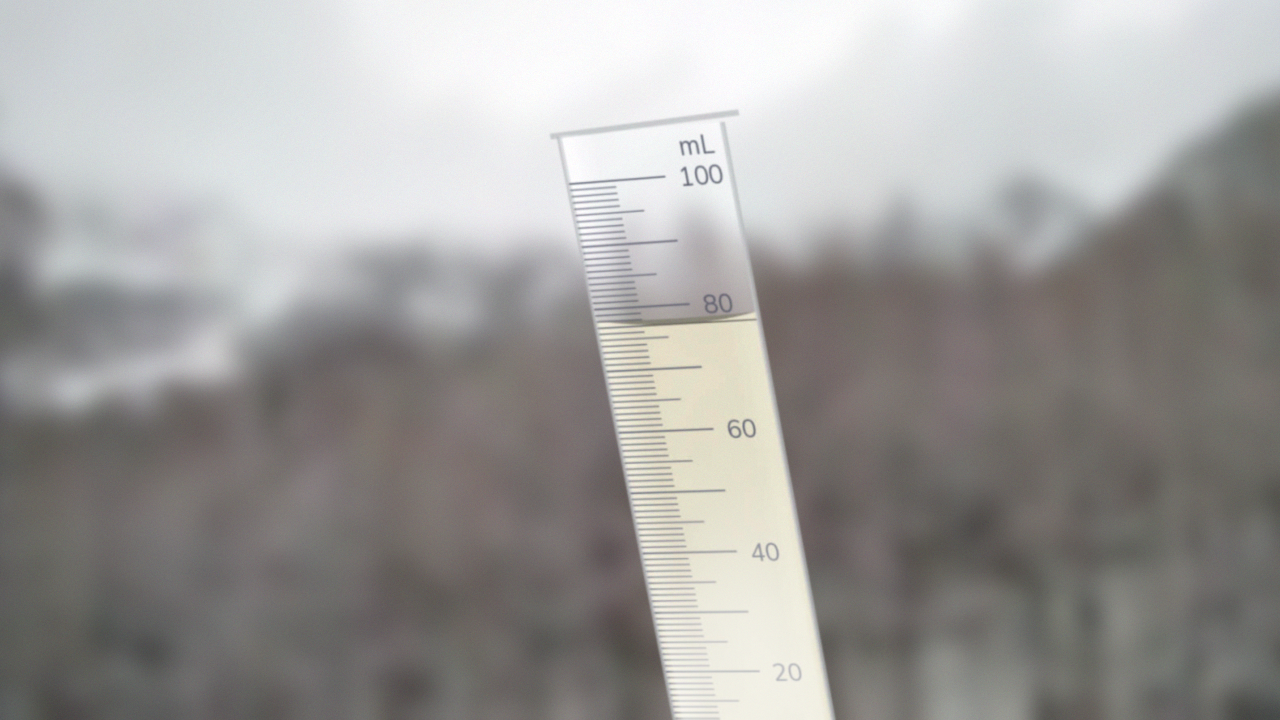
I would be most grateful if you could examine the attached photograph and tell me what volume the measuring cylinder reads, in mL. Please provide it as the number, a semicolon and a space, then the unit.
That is 77; mL
